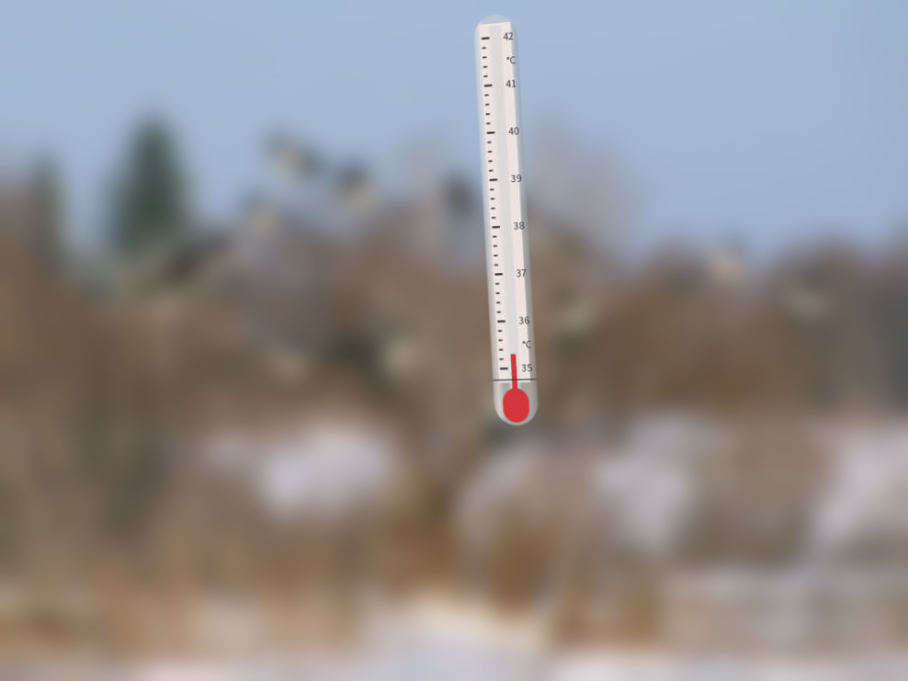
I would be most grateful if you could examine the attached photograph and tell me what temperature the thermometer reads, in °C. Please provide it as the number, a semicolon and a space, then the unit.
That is 35.3; °C
